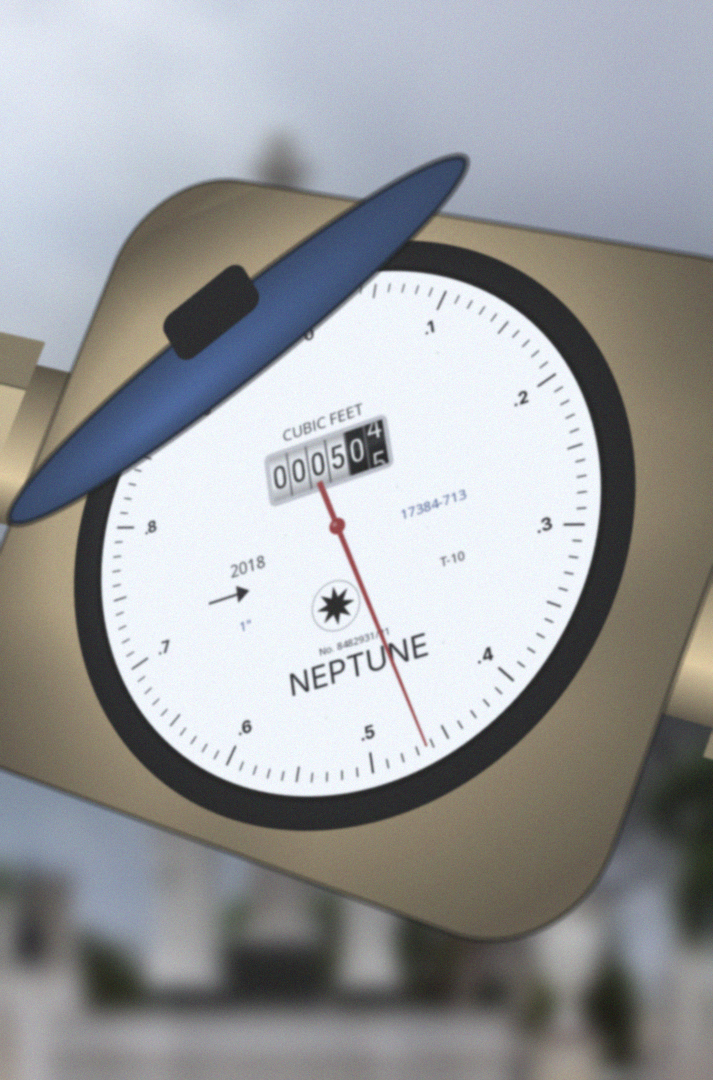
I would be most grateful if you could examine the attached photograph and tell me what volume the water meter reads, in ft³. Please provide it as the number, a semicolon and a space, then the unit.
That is 504.46; ft³
